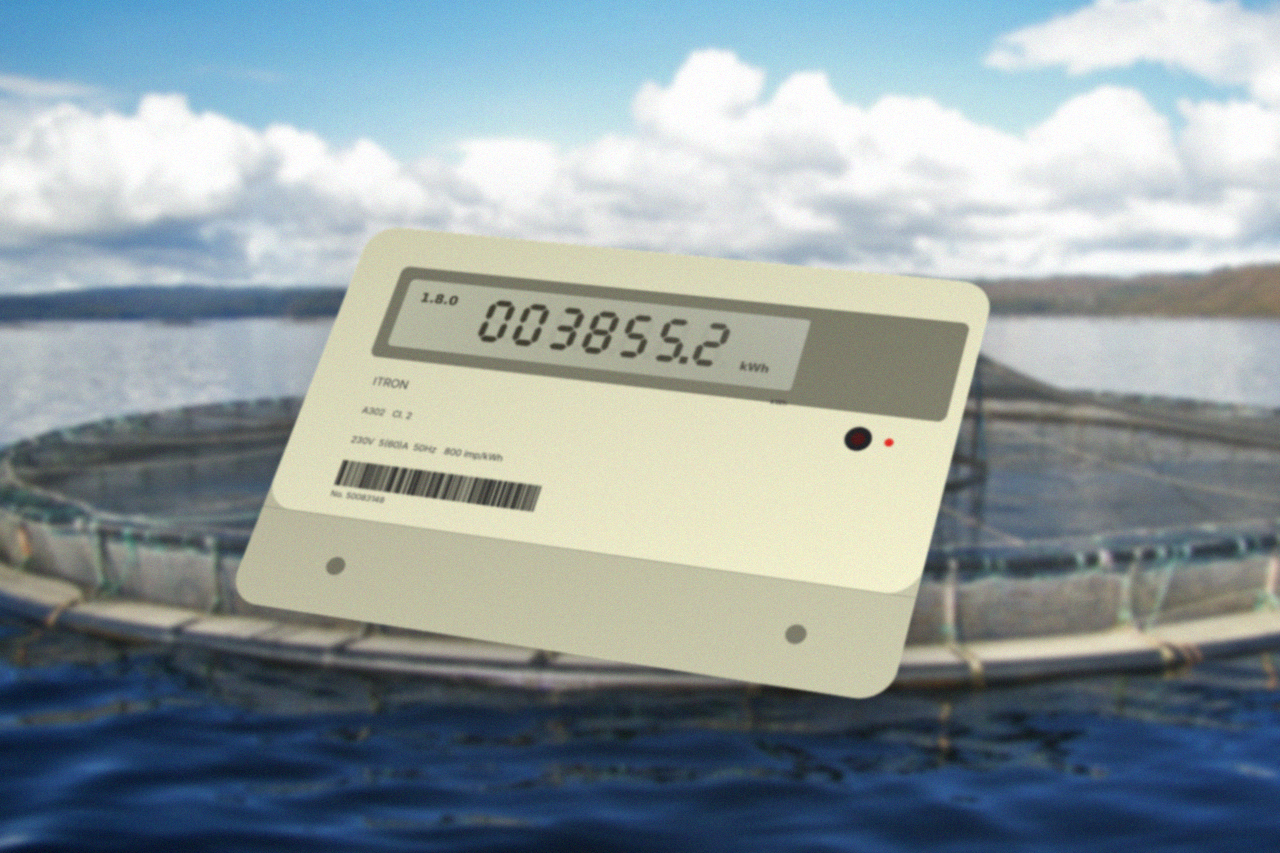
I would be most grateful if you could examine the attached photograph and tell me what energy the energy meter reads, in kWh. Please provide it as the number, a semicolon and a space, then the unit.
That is 3855.2; kWh
